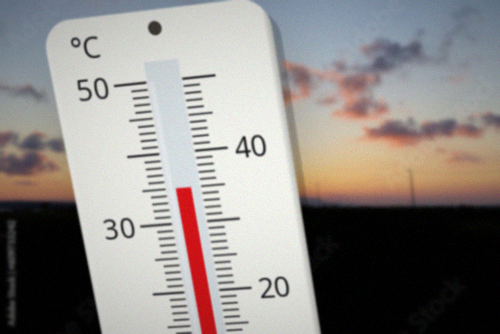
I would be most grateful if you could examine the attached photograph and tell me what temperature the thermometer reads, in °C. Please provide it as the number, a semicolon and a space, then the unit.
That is 35; °C
